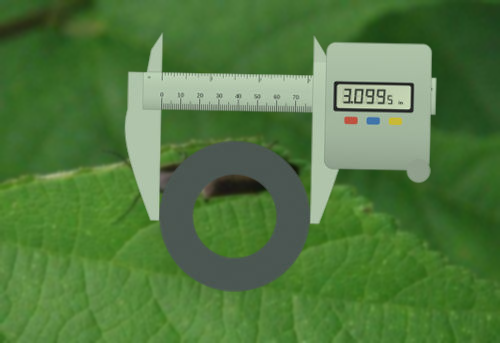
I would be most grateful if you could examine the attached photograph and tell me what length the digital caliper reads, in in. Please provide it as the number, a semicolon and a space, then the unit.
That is 3.0995; in
